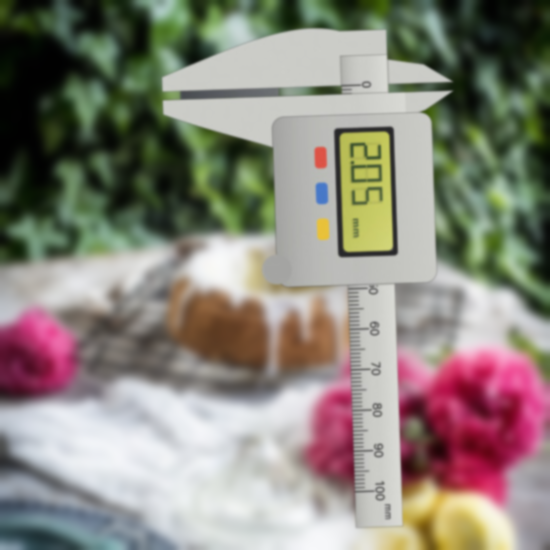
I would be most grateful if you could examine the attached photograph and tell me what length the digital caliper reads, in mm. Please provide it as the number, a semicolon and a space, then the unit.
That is 2.05; mm
